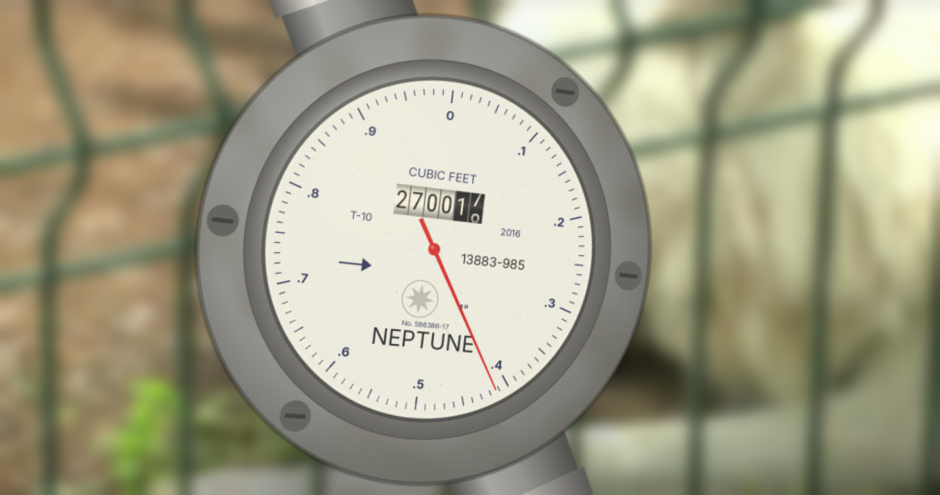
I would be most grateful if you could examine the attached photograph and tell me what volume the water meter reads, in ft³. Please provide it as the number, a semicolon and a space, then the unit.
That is 270017.41; ft³
